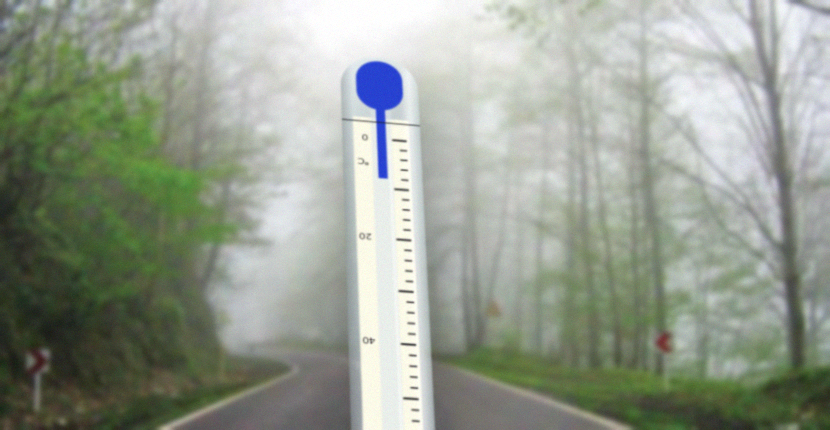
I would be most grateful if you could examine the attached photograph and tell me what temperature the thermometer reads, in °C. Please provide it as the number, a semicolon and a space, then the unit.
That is 8; °C
